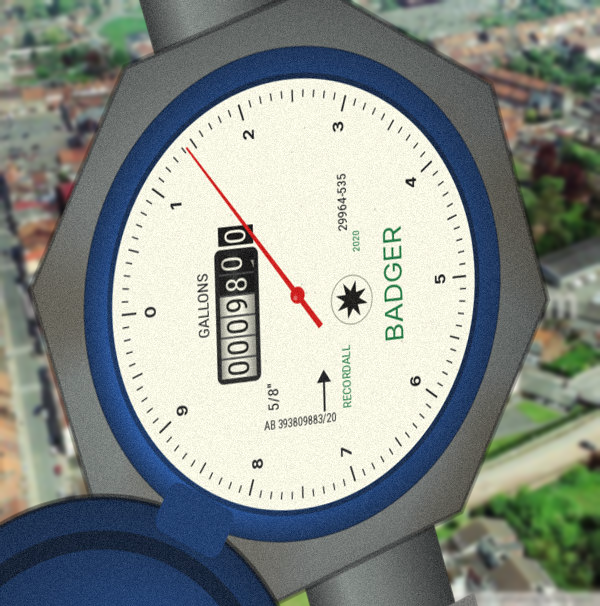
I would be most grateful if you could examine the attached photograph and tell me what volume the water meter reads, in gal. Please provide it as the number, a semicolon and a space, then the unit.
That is 9801.4; gal
